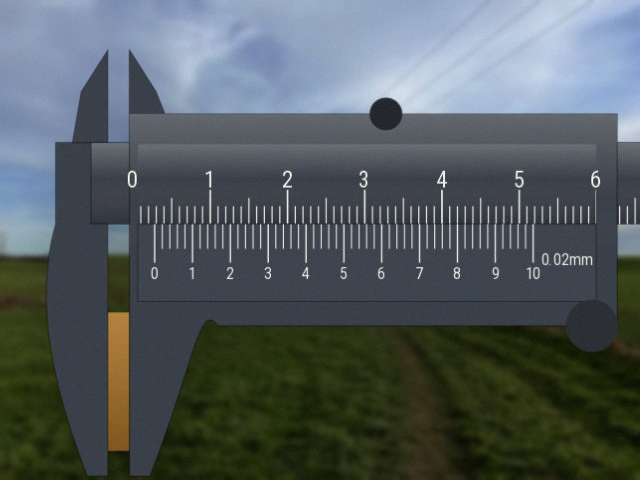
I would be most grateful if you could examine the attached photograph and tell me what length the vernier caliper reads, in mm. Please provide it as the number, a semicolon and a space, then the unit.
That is 2.8; mm
